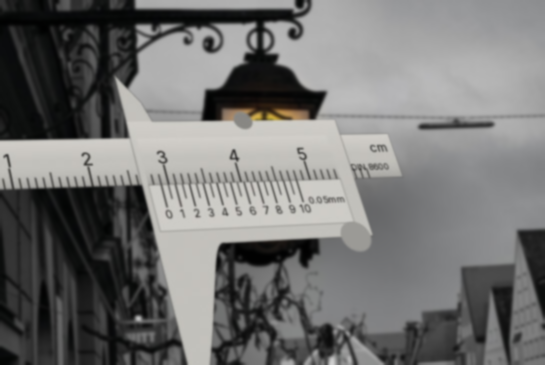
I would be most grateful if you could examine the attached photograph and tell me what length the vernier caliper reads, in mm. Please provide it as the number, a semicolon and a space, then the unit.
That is 29.0; mm
